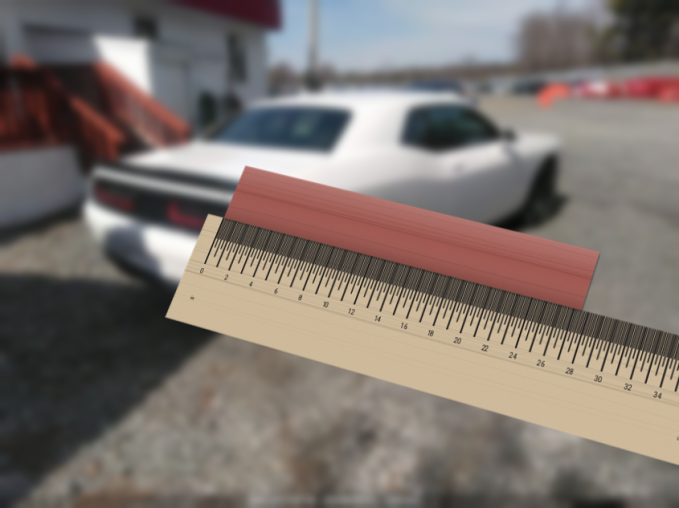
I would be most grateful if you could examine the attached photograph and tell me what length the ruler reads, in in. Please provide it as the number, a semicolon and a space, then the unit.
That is 27.5; in
